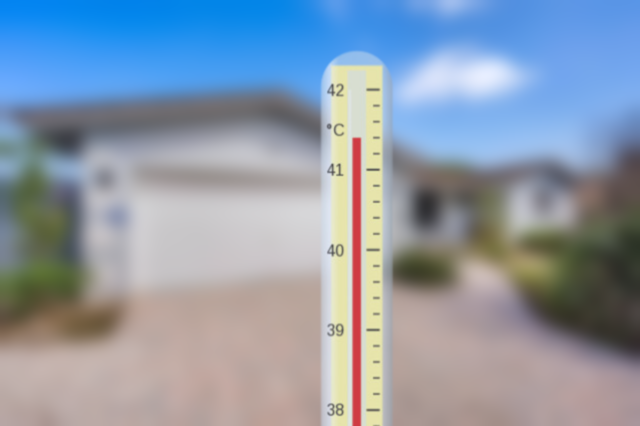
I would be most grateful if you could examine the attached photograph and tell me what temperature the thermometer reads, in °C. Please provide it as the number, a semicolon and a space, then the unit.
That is 41.4; °C
